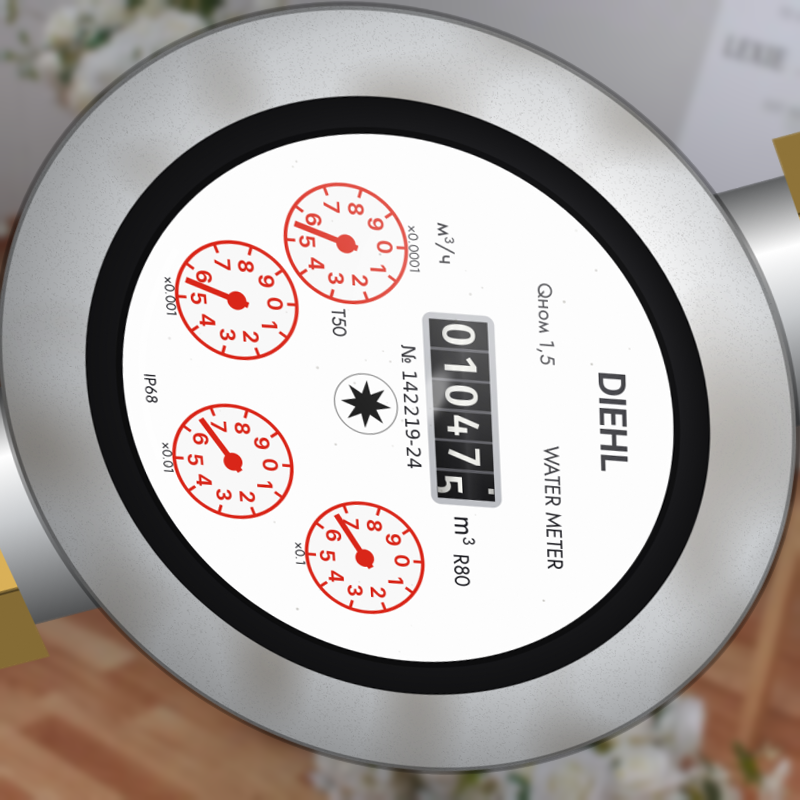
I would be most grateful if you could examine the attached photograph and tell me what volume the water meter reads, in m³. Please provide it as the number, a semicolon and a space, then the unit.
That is 10474.6655; m³
